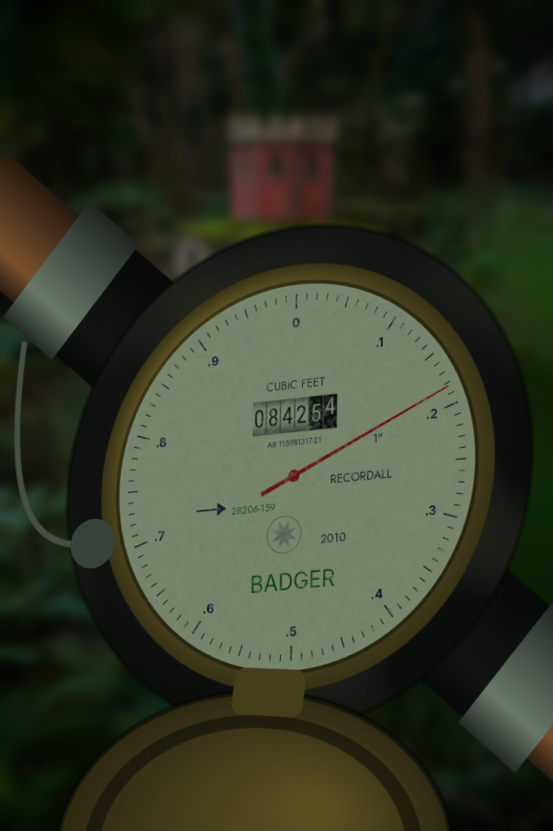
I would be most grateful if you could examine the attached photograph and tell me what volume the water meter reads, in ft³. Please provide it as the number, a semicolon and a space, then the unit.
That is 84254.18; ft³
